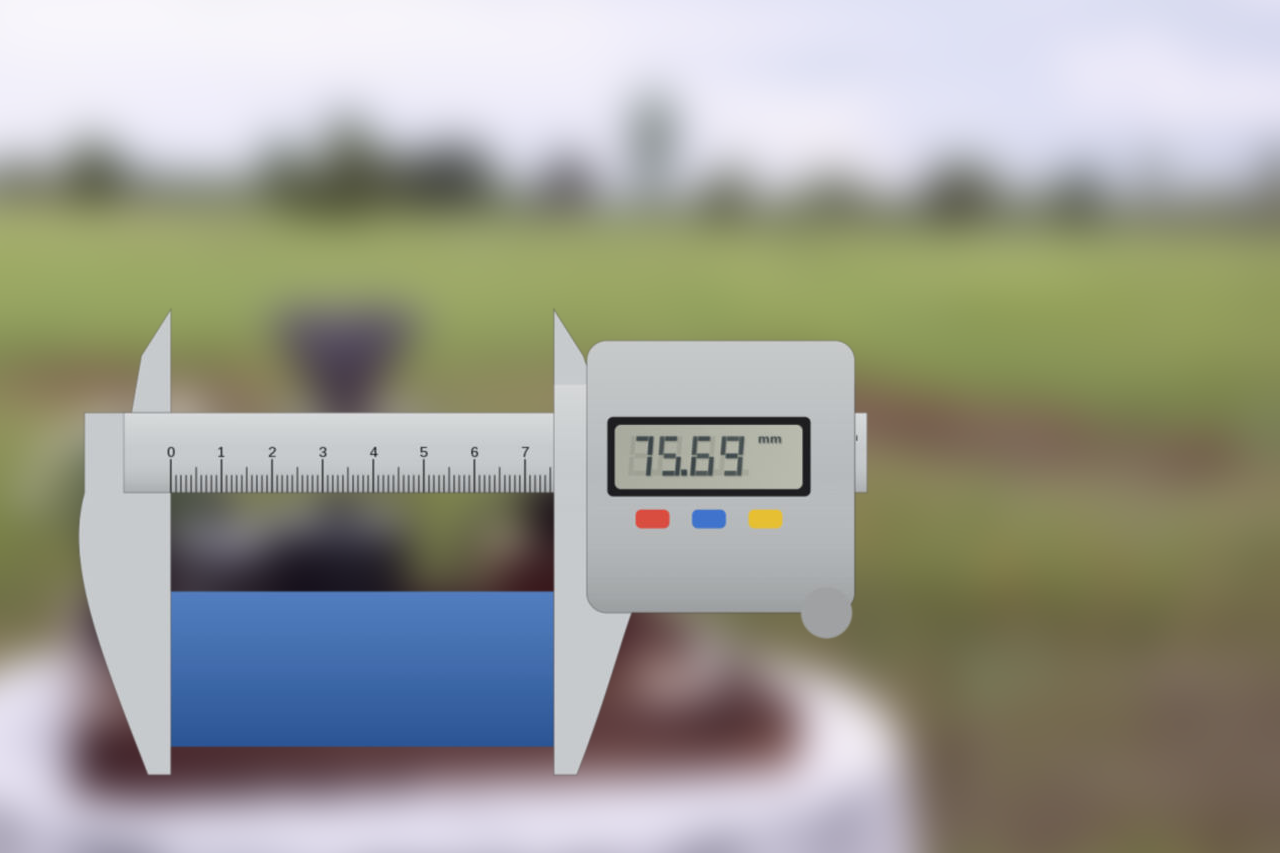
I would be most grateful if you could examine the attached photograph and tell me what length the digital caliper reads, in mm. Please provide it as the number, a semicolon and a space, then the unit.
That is 75.69; mm
